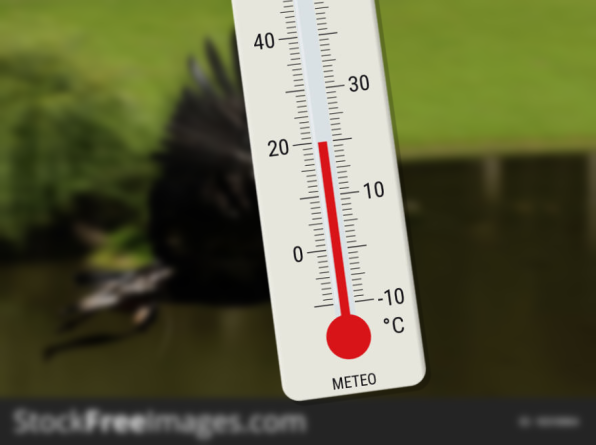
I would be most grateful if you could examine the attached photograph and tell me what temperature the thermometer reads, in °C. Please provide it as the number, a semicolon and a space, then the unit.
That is 20; °C
